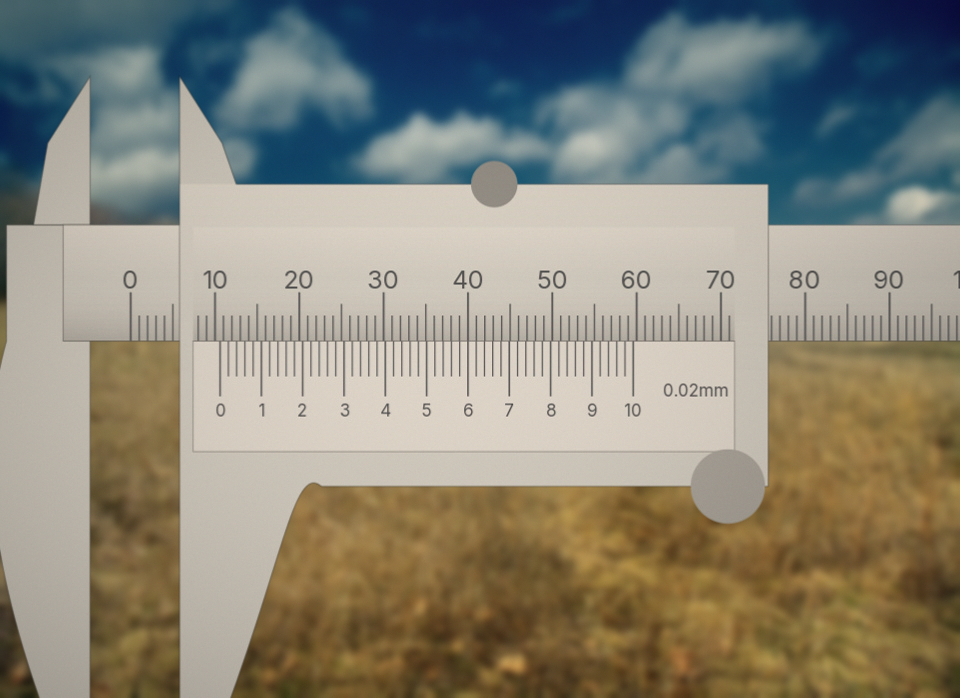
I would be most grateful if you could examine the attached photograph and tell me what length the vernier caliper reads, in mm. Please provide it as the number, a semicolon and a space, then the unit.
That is 10.6; mm
